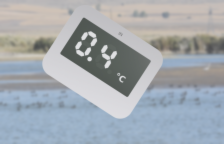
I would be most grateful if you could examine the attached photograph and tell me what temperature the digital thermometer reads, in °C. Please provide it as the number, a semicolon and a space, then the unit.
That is 0.4; °C
